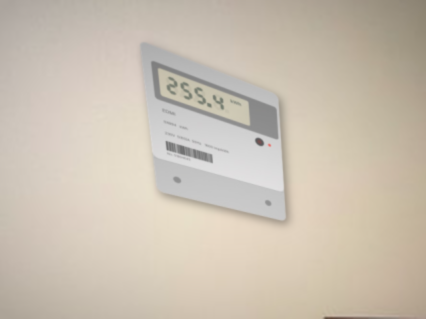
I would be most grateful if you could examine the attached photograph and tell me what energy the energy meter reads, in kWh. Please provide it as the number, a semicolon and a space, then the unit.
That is 255.4; kWh
